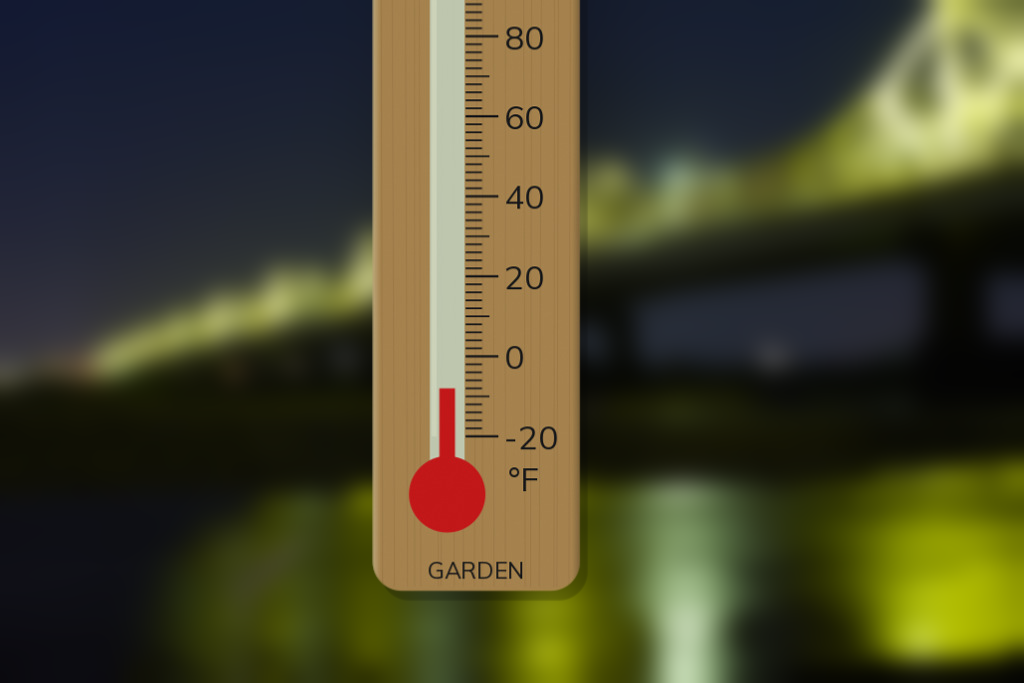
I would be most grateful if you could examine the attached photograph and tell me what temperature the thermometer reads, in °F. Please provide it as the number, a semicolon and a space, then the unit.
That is -8; °F
